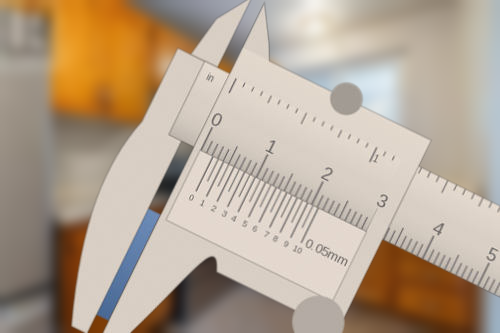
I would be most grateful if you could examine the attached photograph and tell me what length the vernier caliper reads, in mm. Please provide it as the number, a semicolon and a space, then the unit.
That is 2.2; mm
